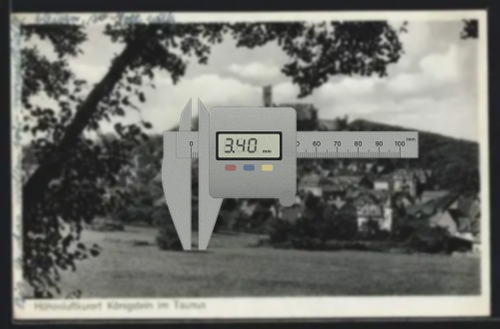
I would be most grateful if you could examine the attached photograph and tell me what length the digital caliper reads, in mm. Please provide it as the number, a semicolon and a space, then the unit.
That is 3.40; mm
